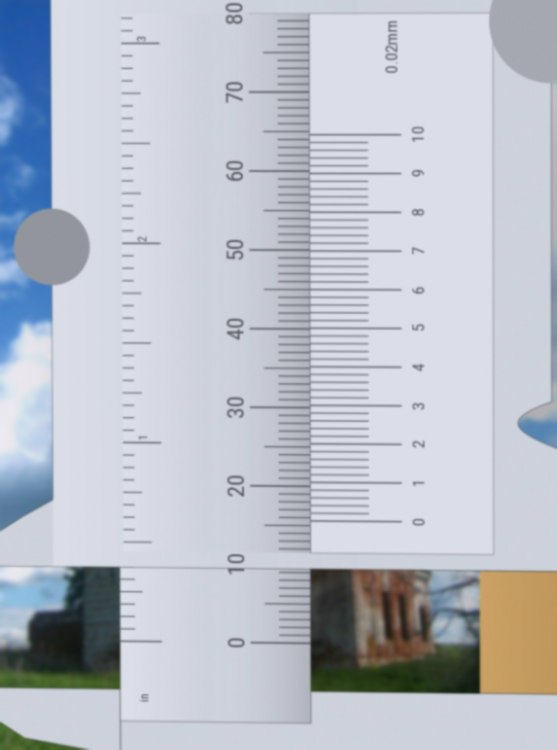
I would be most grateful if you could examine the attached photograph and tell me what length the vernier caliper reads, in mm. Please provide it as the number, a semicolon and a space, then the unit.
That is 15.6; mm
